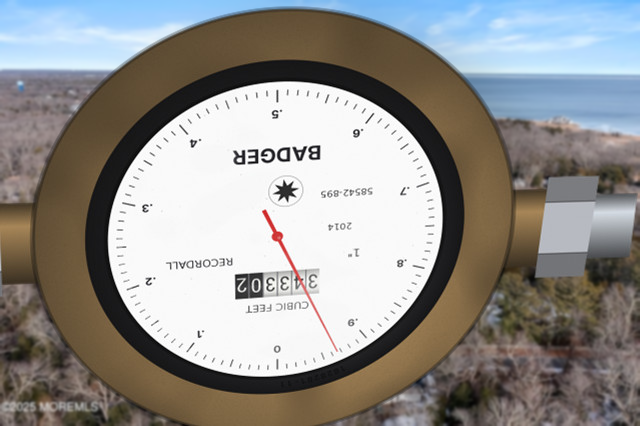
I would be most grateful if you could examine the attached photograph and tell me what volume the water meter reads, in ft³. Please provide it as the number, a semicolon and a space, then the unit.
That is 343301.93; ft³
